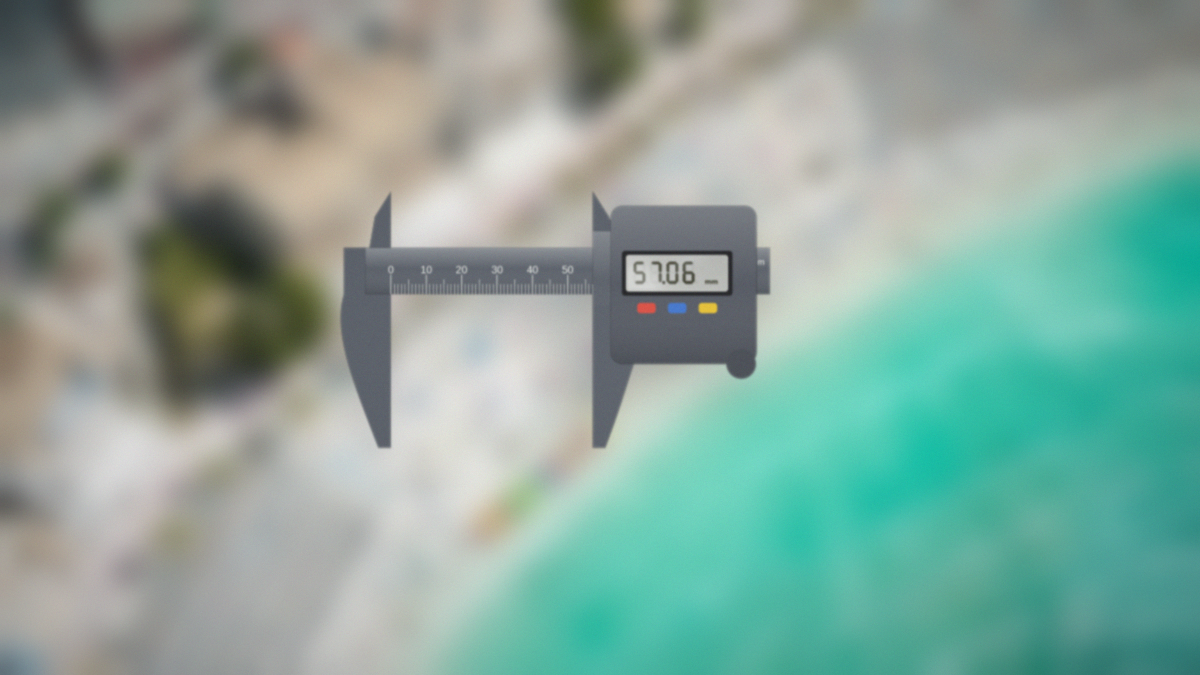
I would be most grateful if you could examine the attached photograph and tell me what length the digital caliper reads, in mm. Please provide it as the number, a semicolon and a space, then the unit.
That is 57.06; mm
